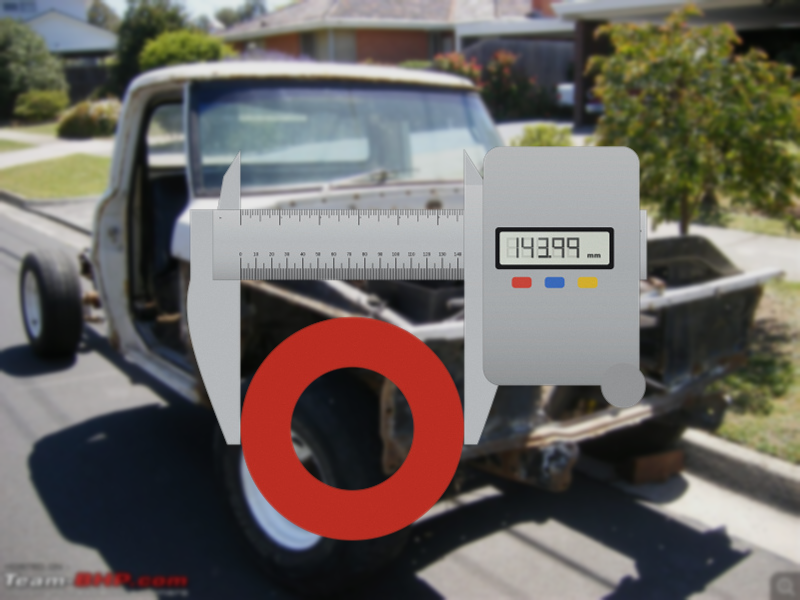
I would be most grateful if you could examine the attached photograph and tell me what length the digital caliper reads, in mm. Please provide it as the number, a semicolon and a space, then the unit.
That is 143.99; mm
